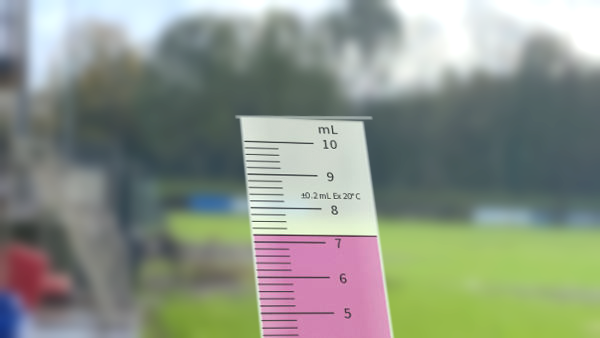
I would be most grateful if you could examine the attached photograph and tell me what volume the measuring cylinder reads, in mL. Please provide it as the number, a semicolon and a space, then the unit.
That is 7.2; mL
